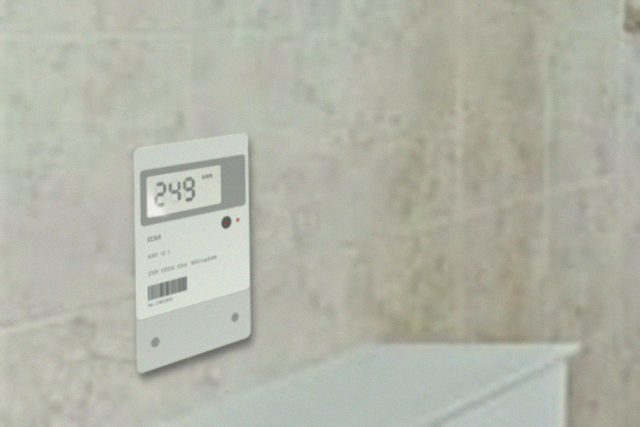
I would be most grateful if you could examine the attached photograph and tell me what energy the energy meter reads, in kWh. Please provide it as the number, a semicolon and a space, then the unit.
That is 249; kWh
